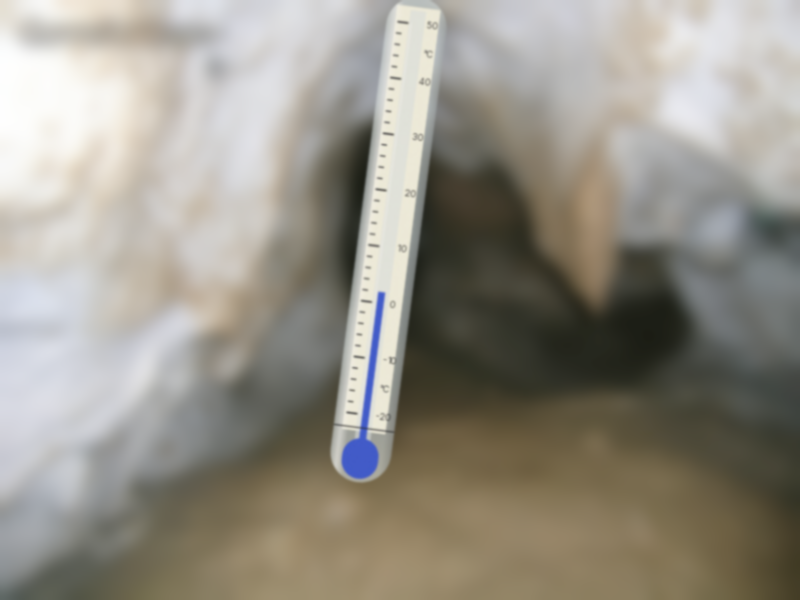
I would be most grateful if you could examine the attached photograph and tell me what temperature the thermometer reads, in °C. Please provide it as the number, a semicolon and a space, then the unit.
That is 2; °C
